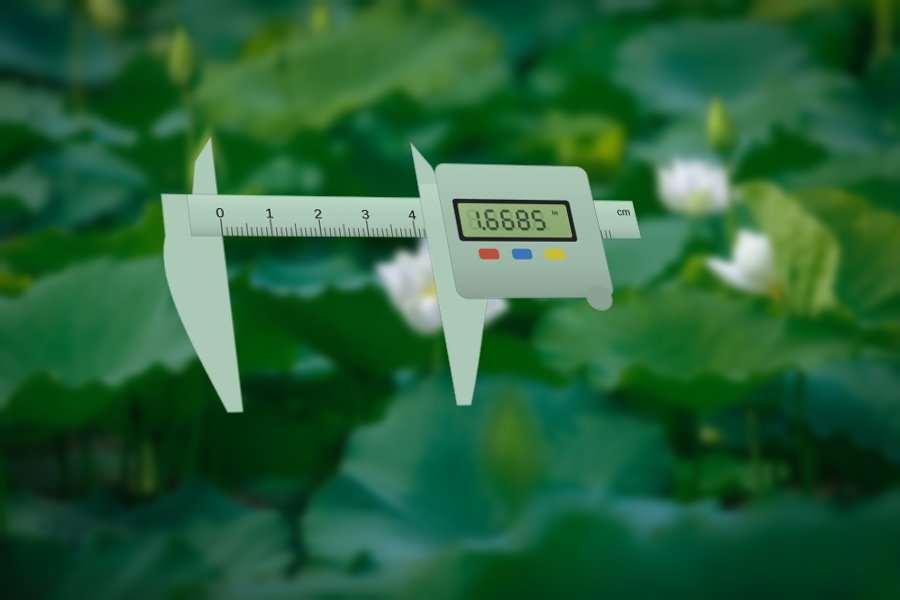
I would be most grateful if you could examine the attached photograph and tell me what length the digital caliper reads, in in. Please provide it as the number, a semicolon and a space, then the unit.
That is 1.6685; in
